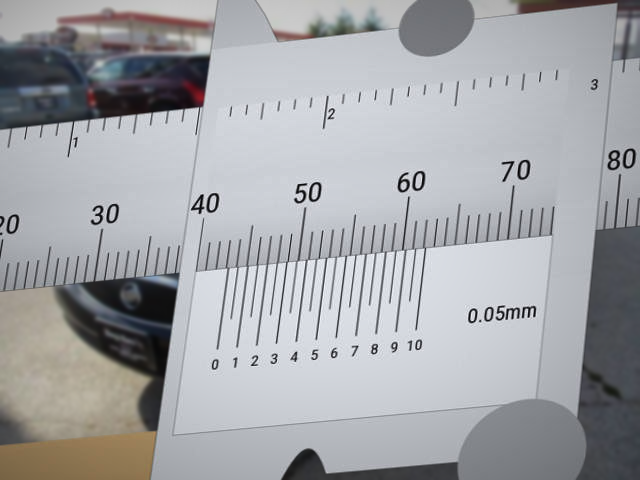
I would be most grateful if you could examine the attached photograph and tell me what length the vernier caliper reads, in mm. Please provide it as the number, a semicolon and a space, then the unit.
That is 43.2; mm
